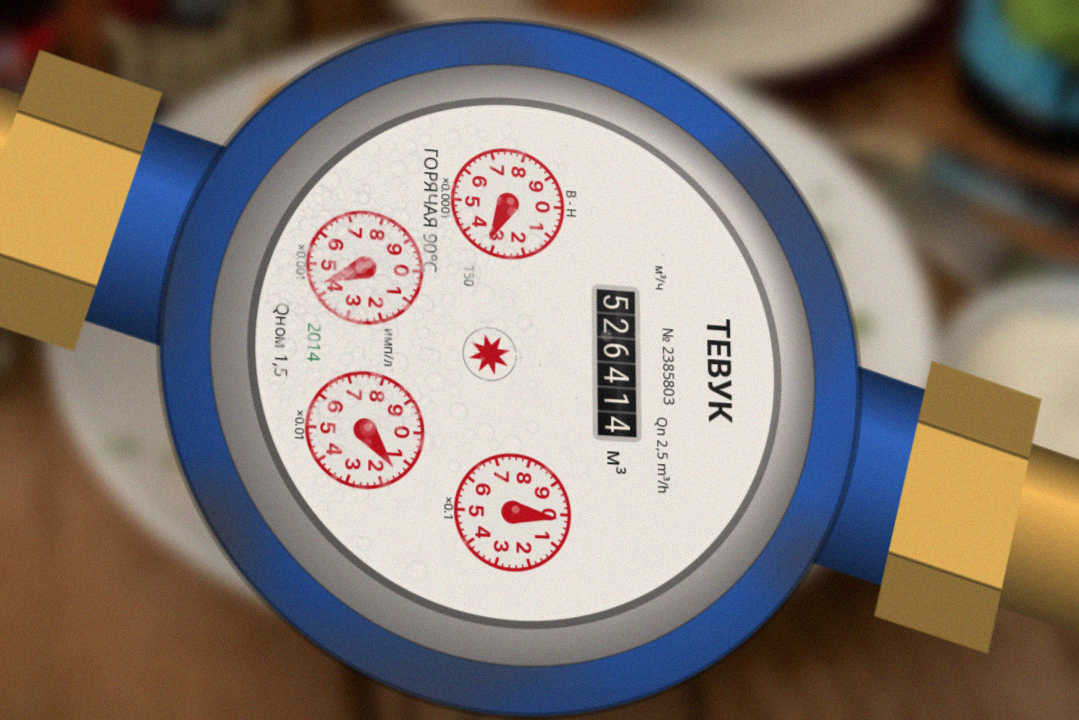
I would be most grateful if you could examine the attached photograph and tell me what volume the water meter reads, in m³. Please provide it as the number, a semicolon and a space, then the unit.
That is 526414.0143; m³
